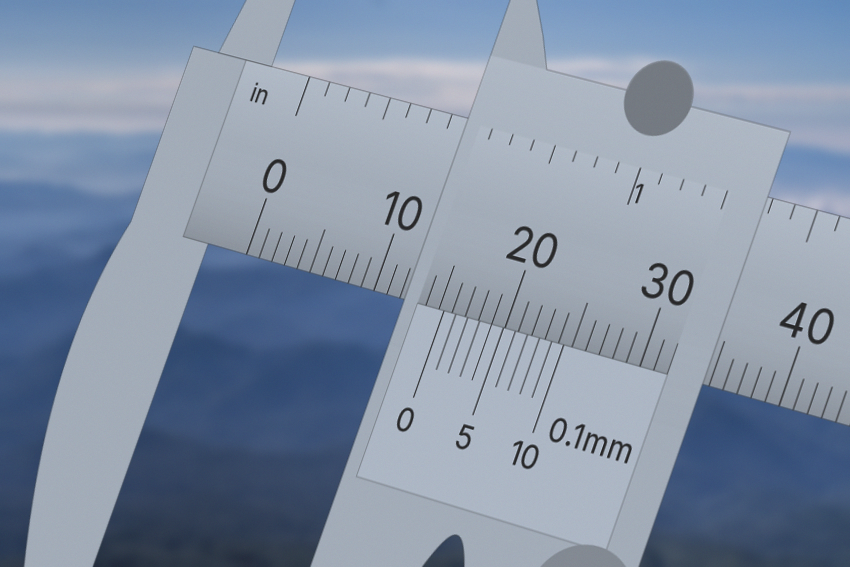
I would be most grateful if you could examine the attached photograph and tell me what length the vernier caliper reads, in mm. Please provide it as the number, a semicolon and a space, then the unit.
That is 15.4; mm
